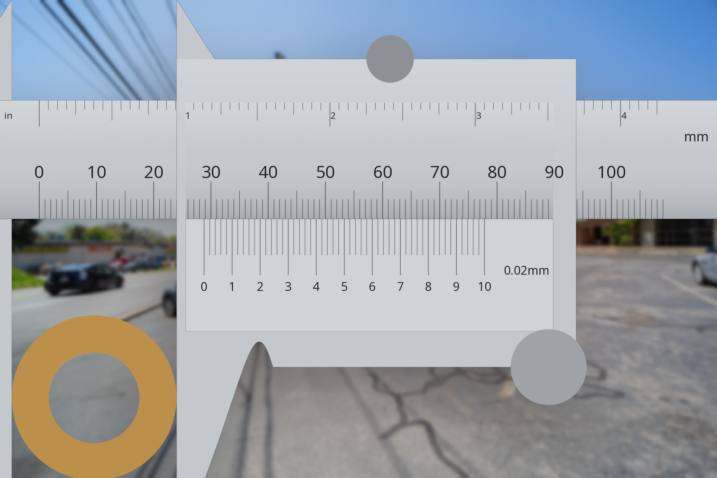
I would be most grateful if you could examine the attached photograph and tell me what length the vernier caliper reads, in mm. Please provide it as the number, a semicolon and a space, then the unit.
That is 28.8; mm
